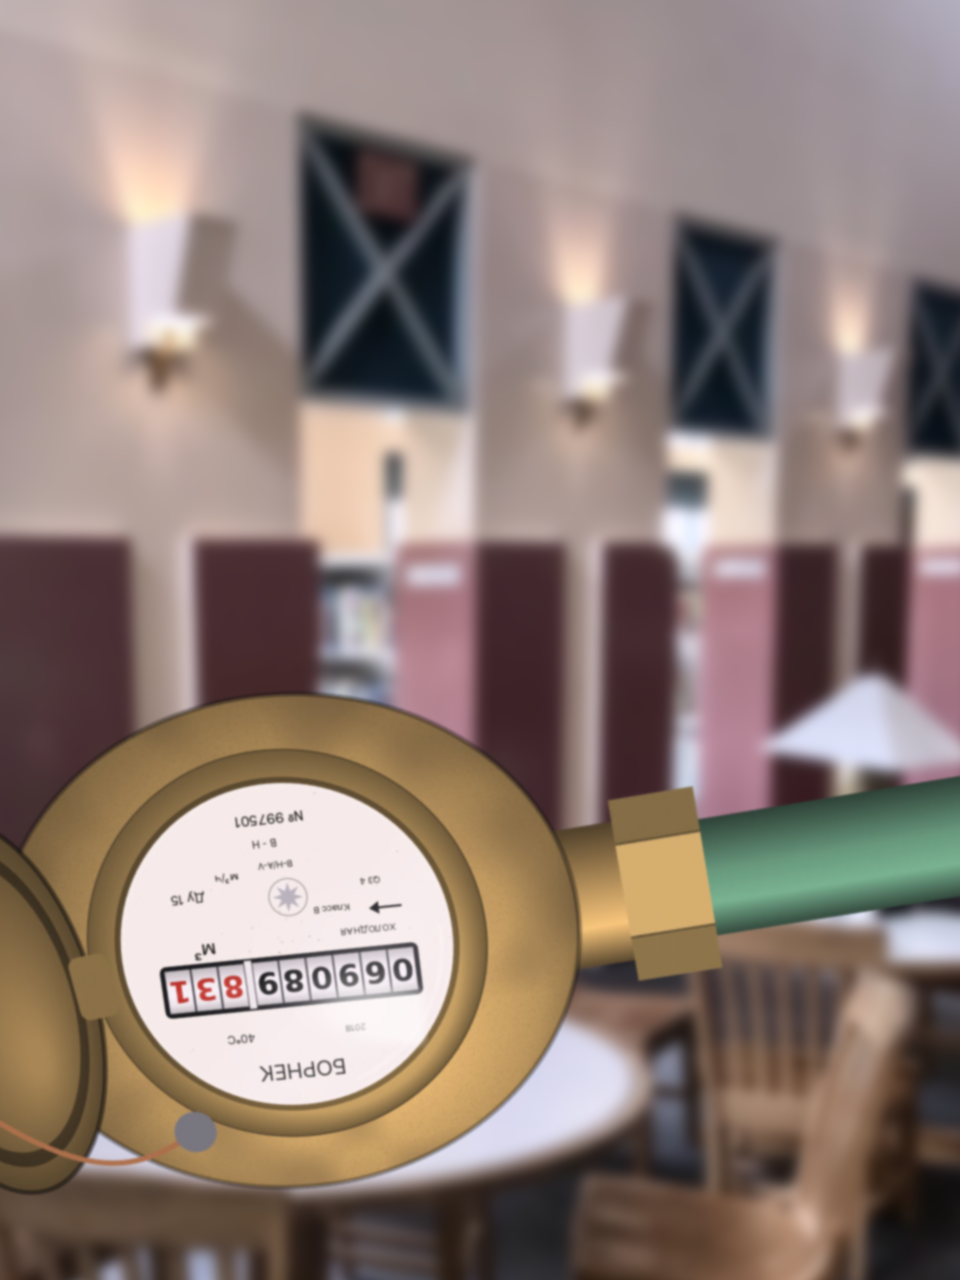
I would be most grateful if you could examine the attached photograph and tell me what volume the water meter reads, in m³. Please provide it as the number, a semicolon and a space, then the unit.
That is 69089.831; m³
